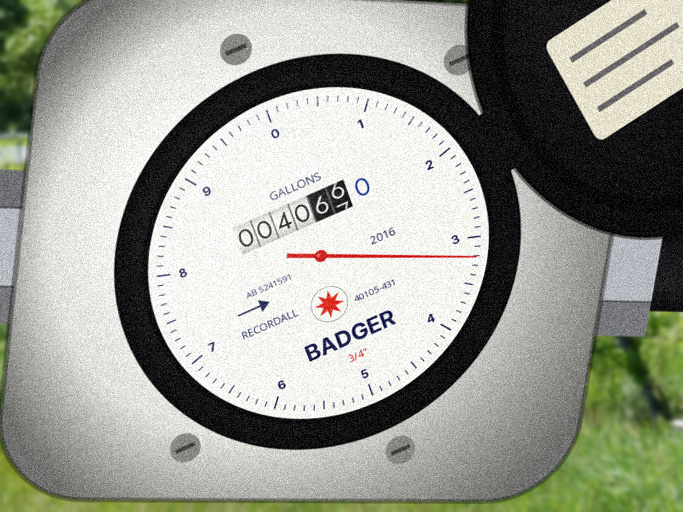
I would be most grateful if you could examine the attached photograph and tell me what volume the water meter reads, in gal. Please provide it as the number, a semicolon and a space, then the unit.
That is 40663.2; gal
